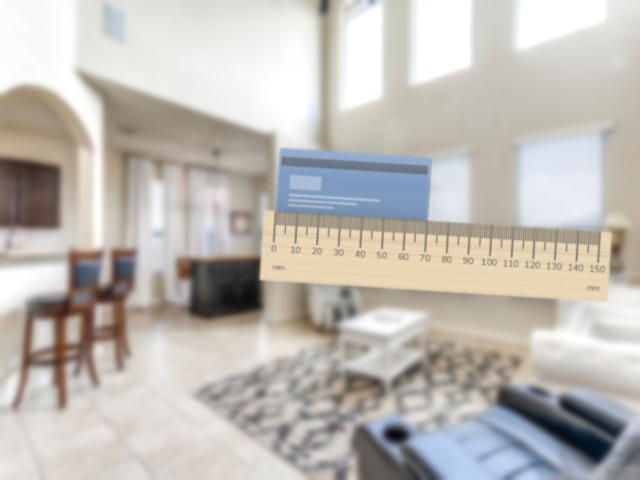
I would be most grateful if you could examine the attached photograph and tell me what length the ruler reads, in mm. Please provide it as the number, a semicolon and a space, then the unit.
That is 70; mm
